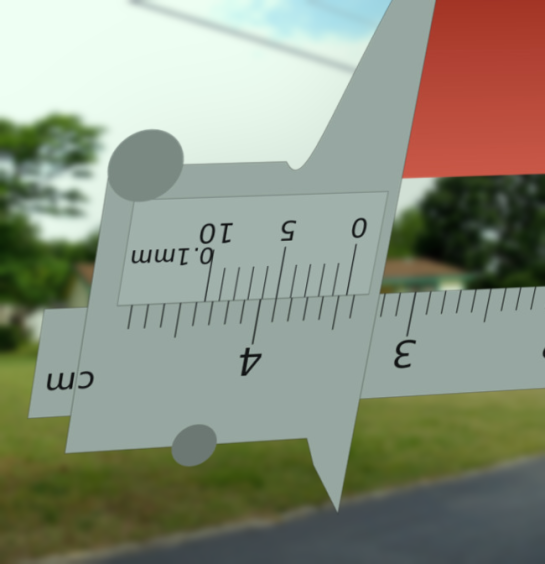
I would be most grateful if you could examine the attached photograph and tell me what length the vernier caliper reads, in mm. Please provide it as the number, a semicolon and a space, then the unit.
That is 34.5; mm
